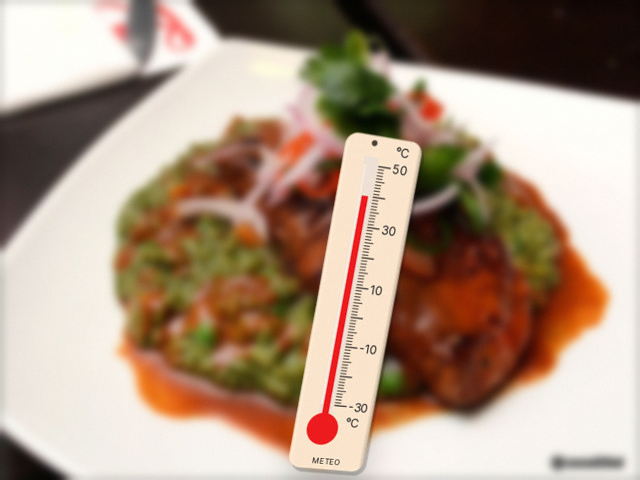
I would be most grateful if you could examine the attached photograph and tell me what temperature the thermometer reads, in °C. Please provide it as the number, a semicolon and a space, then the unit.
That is 40; °C
